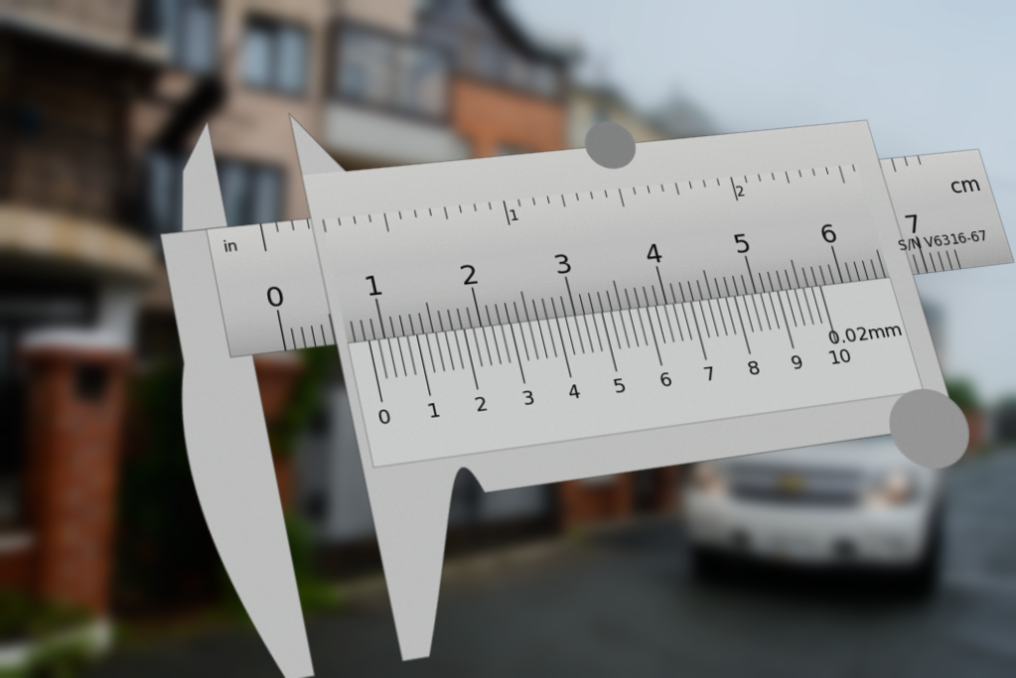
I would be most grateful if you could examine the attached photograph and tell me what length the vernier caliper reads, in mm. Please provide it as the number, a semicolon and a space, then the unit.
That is 8.4; mm
